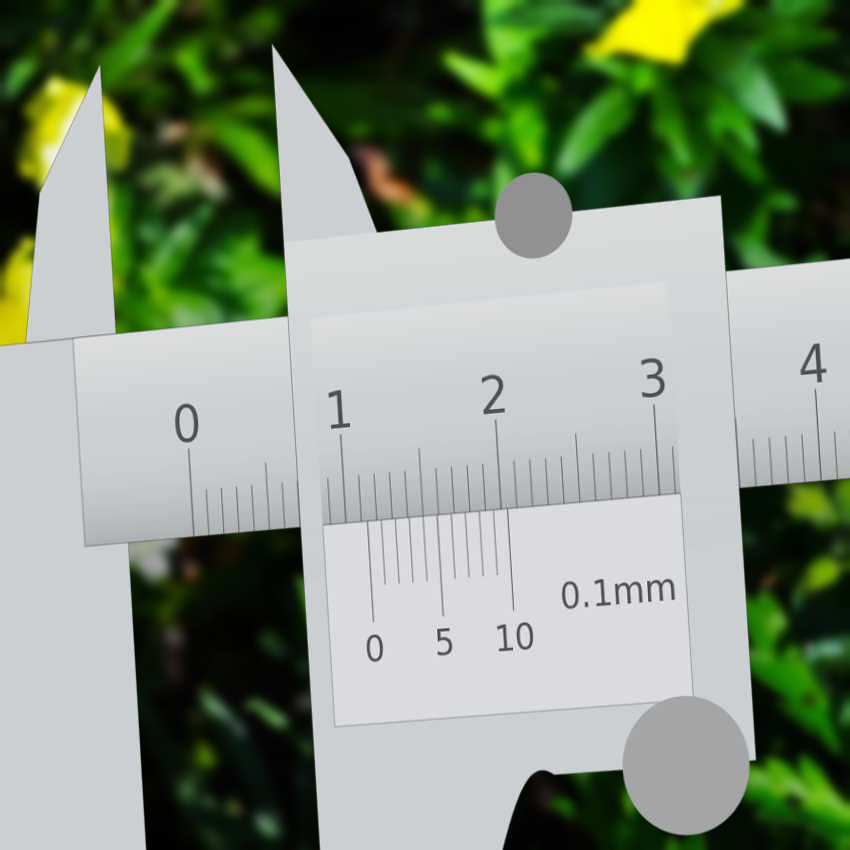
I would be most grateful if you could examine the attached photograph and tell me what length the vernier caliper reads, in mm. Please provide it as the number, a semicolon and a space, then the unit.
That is 11.4; mm
